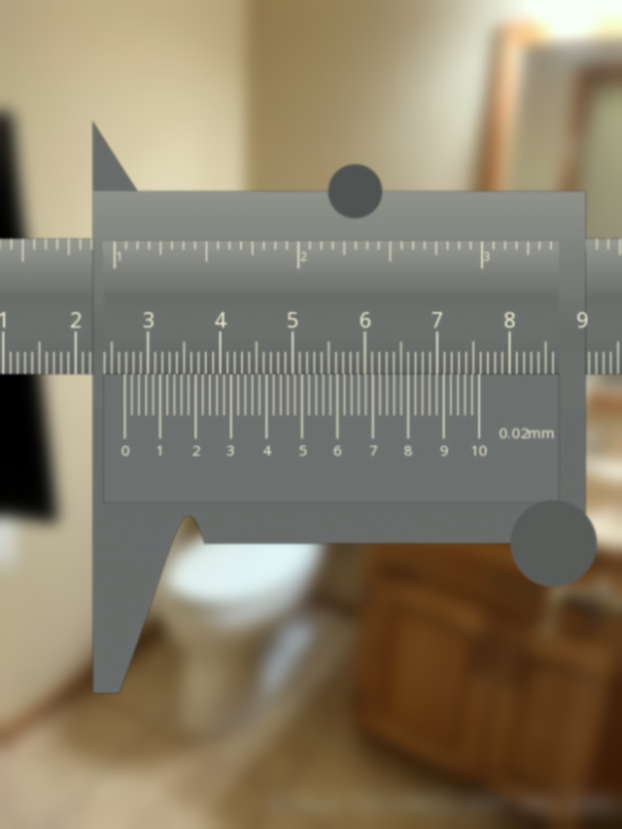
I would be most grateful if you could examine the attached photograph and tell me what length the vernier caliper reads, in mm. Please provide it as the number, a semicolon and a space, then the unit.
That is 26.8; mm
